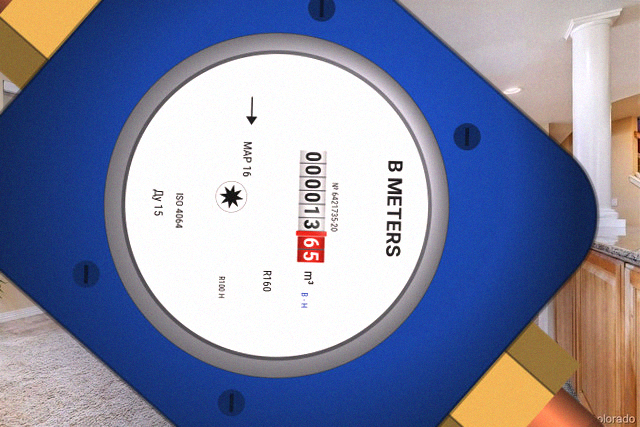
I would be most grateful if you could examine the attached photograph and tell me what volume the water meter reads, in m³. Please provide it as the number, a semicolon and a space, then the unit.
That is 13.65; m³
